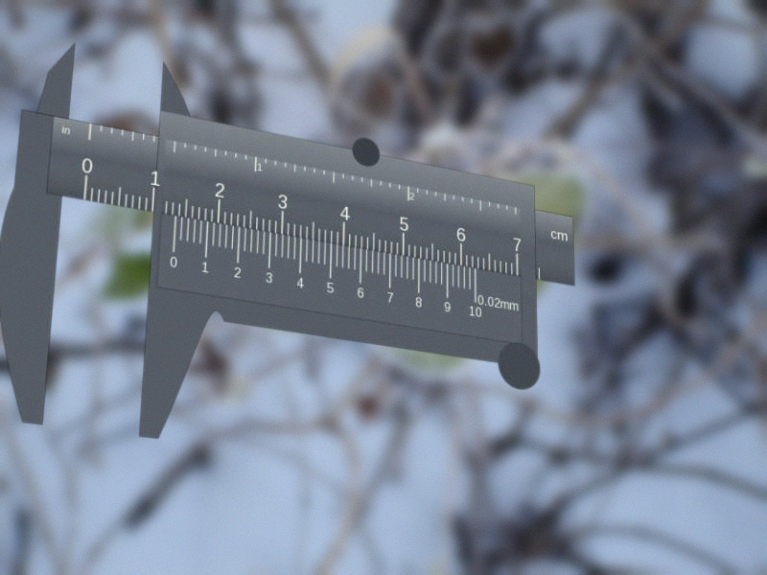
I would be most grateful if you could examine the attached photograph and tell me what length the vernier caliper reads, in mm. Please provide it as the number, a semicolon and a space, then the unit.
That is 13.5; mm
